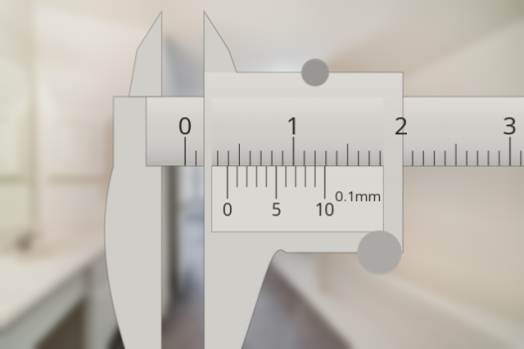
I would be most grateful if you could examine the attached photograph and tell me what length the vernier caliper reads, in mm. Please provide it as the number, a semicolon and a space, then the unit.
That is 3.9; mm
